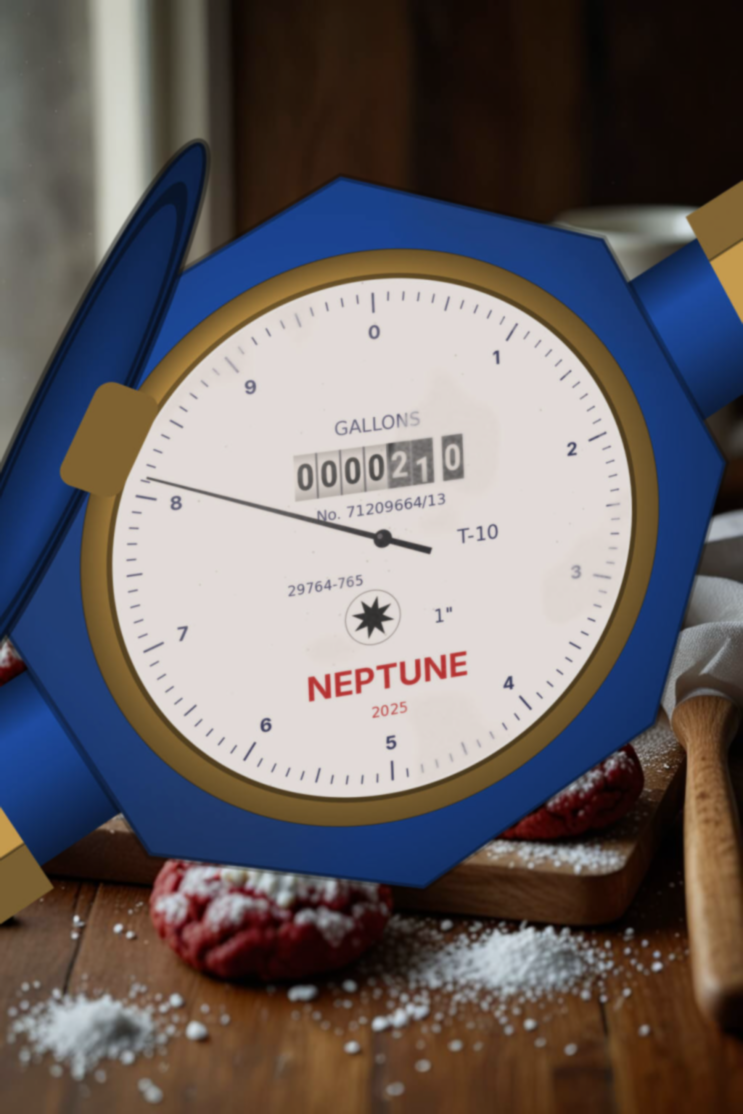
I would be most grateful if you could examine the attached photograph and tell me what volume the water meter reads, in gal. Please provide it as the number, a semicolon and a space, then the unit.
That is 208.1; gal
